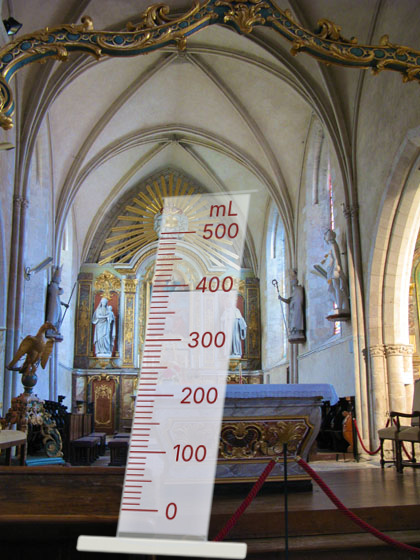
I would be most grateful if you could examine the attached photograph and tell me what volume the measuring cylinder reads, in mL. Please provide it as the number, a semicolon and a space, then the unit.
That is 390; mL
